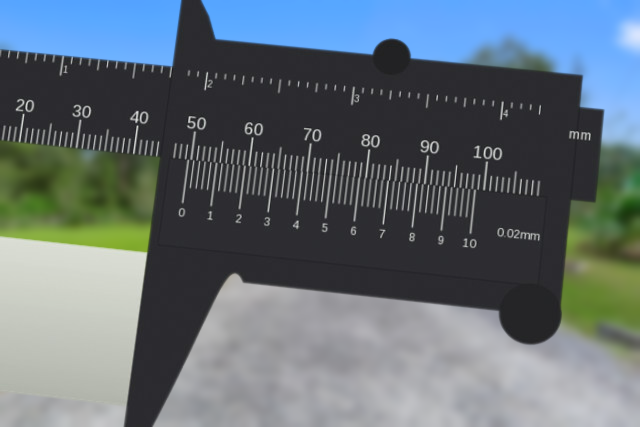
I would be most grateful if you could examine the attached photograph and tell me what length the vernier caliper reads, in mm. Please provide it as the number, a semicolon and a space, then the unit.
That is 49.5; mm
